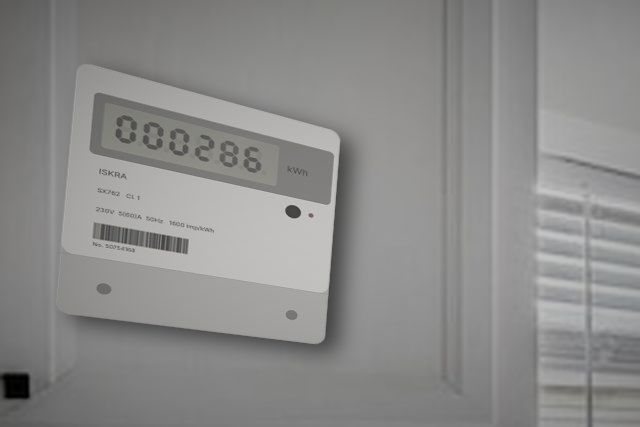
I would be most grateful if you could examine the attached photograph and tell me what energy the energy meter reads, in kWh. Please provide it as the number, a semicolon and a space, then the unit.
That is 286; kWh
